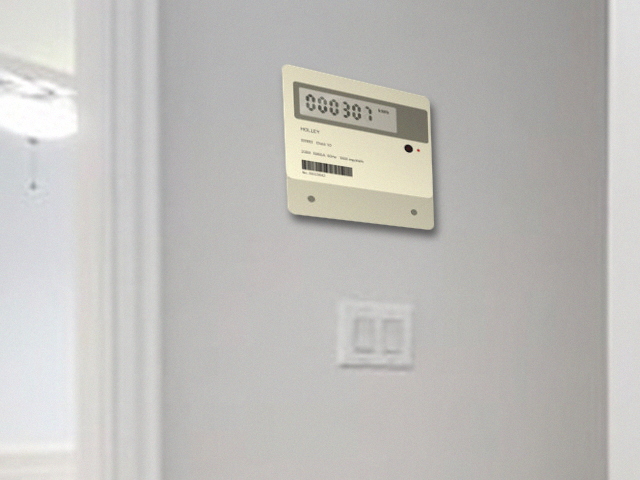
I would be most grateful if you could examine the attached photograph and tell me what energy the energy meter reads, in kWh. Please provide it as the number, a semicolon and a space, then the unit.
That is 307; kWh
